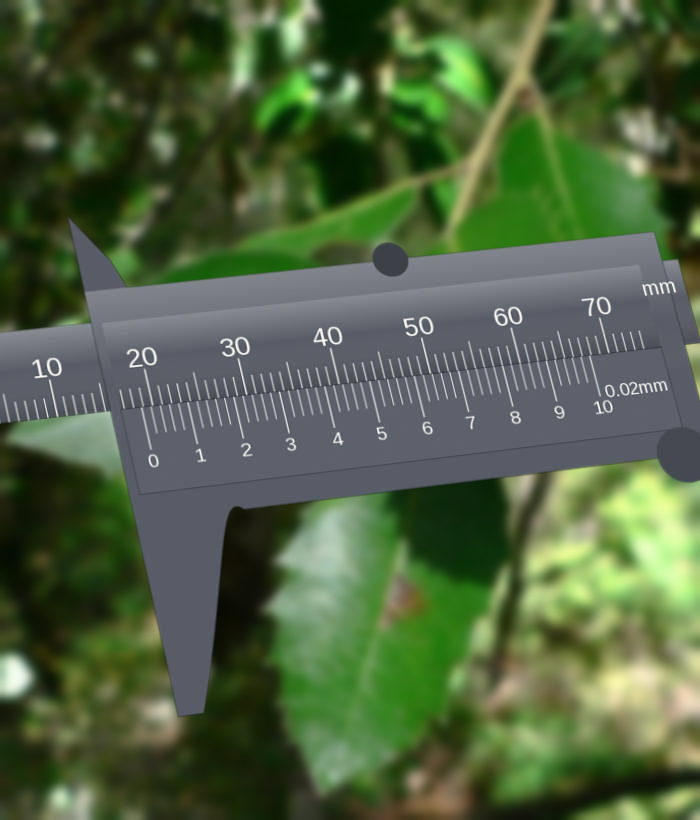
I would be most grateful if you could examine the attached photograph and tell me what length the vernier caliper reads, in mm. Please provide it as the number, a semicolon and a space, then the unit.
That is 18.8; mm
